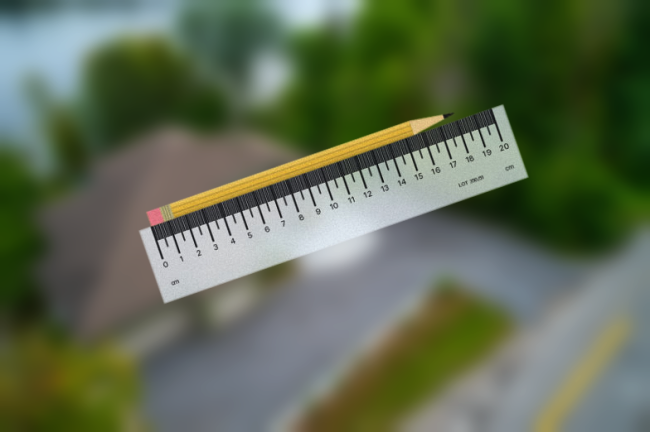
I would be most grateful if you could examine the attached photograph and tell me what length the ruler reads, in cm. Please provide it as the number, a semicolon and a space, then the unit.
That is 18; cm
